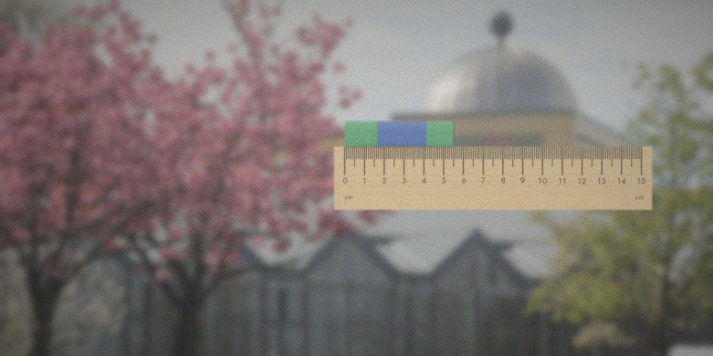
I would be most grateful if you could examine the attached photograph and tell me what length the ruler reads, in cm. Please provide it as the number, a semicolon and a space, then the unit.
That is 5.5; cm
